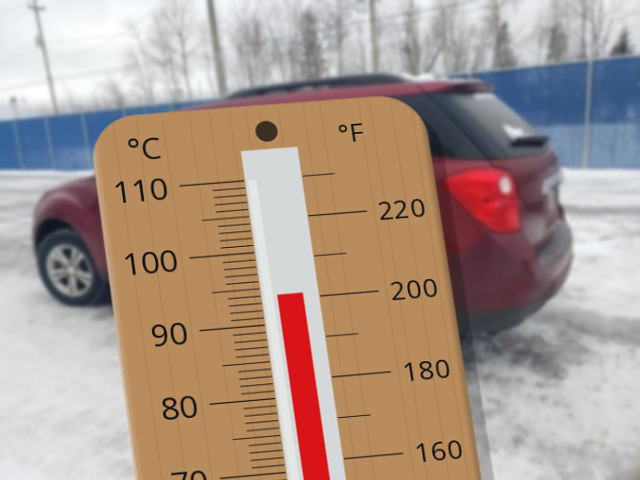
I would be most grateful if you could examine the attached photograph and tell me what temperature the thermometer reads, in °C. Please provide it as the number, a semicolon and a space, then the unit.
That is 94; °C
